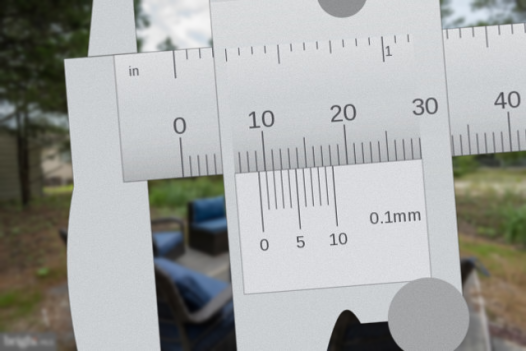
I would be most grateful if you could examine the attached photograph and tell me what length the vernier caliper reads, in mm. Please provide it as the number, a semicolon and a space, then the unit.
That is 9.2; mm
